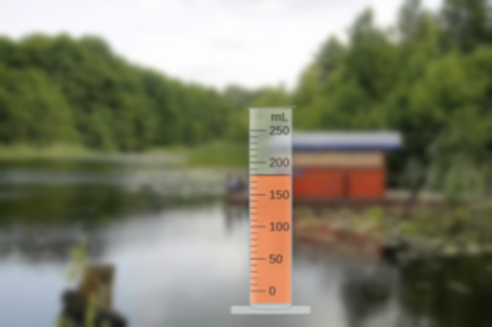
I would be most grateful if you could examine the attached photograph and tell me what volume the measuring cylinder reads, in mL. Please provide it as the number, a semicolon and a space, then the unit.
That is 180; mL
